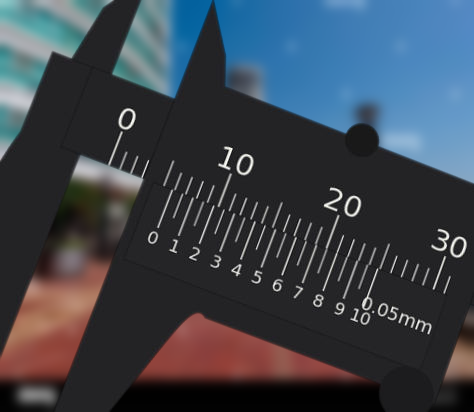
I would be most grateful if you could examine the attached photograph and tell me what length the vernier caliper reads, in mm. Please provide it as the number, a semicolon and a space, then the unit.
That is 5.8; mm
